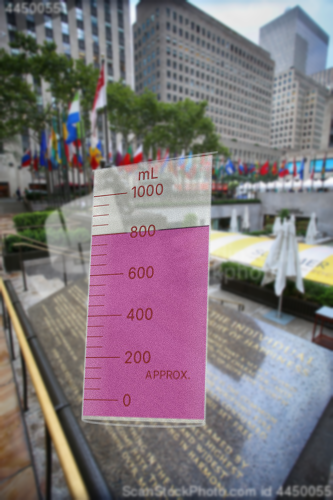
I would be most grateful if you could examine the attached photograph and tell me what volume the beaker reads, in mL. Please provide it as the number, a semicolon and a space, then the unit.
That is 800; mL
